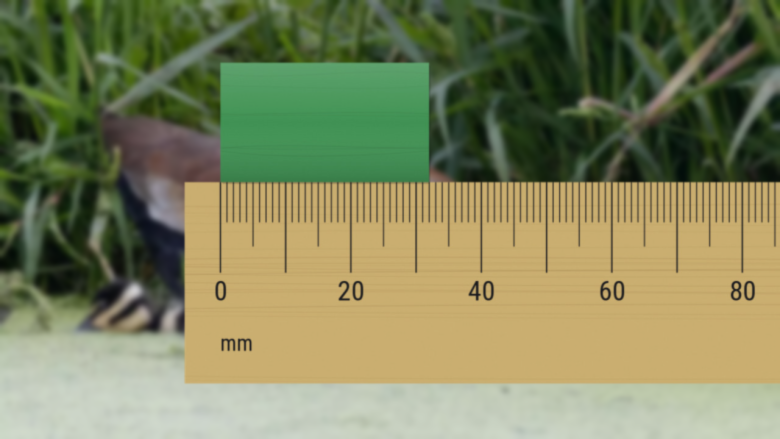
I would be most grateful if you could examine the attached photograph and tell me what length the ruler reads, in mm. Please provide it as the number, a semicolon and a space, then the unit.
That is 32; mm
